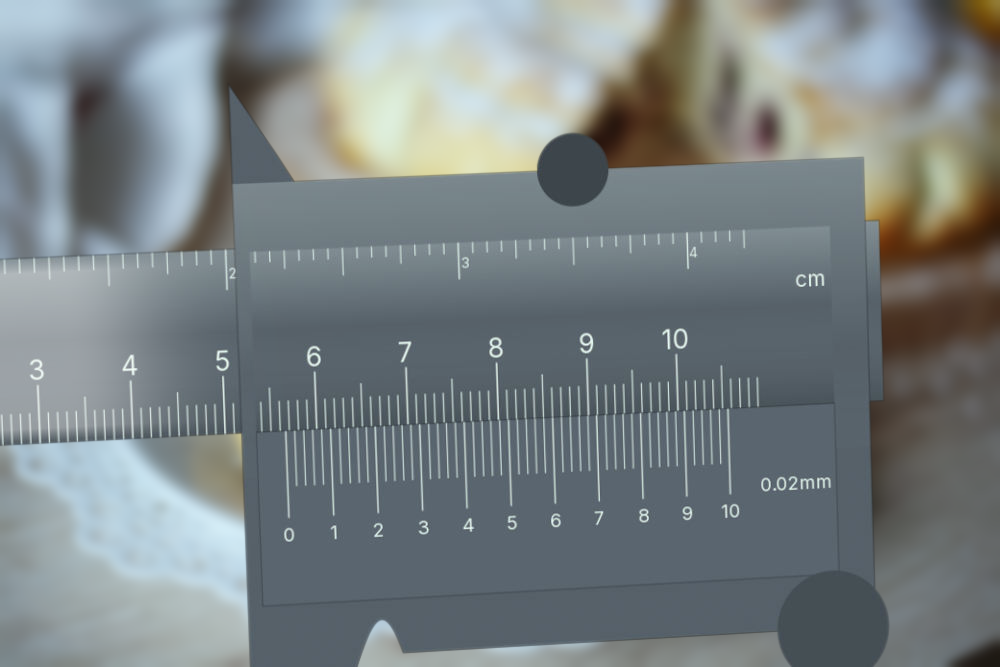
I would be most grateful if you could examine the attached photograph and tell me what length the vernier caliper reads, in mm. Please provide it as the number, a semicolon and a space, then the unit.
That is 56.6; mm
